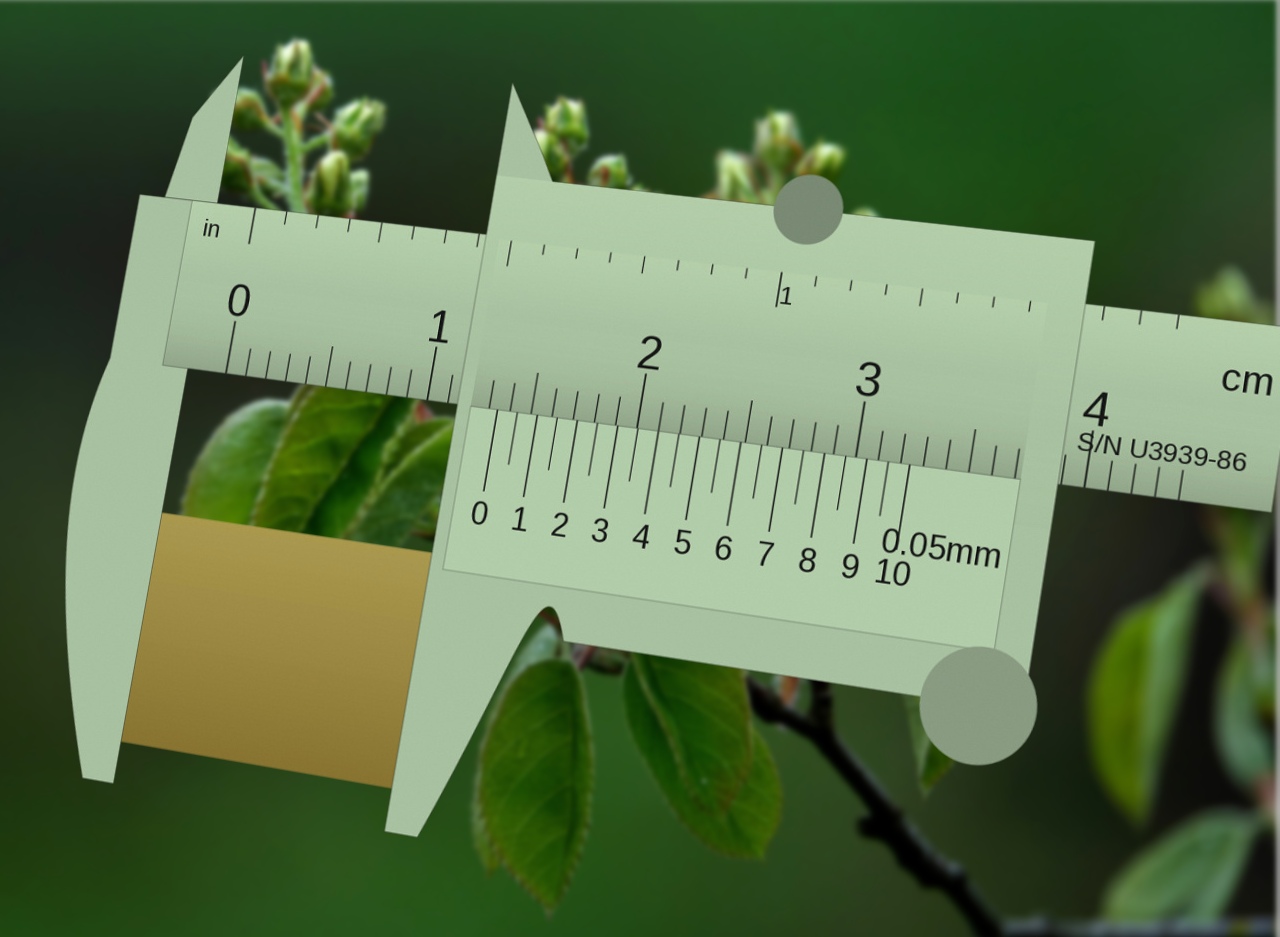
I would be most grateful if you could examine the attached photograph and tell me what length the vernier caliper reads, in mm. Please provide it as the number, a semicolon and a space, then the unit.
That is 13.4; mm
